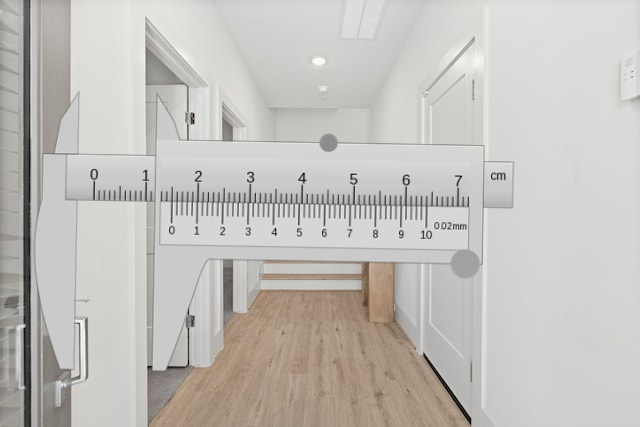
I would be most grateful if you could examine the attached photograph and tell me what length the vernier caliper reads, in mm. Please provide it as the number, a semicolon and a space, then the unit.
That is 15.0; mm
